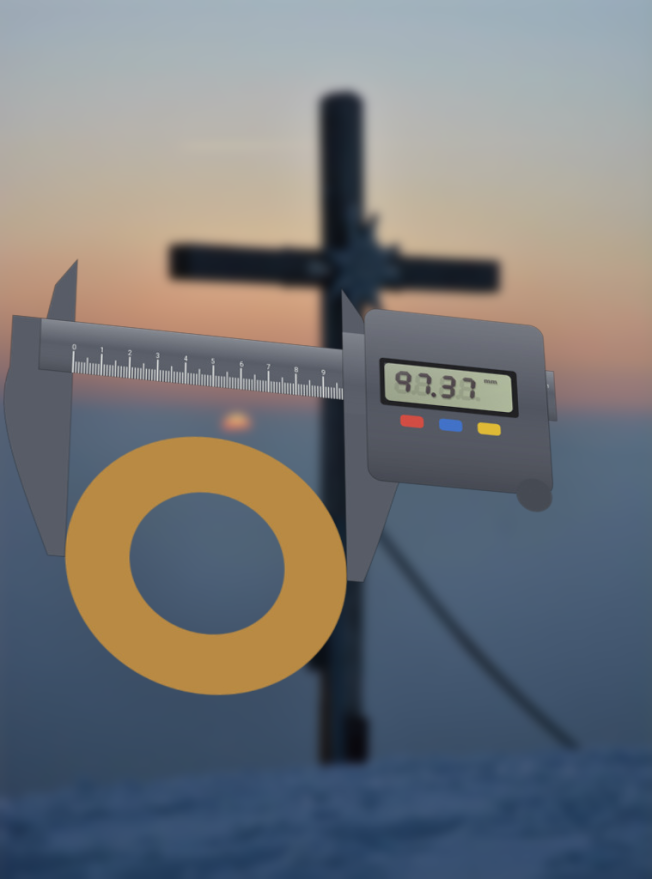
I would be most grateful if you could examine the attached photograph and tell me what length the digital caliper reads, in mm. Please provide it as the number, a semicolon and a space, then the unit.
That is 97.37; mm
